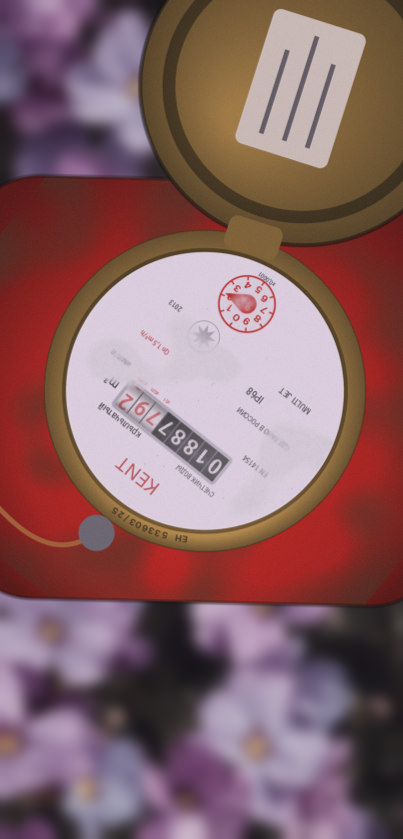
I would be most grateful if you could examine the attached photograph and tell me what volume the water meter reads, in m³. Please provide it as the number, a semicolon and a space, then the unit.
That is 1887.7922; m³
